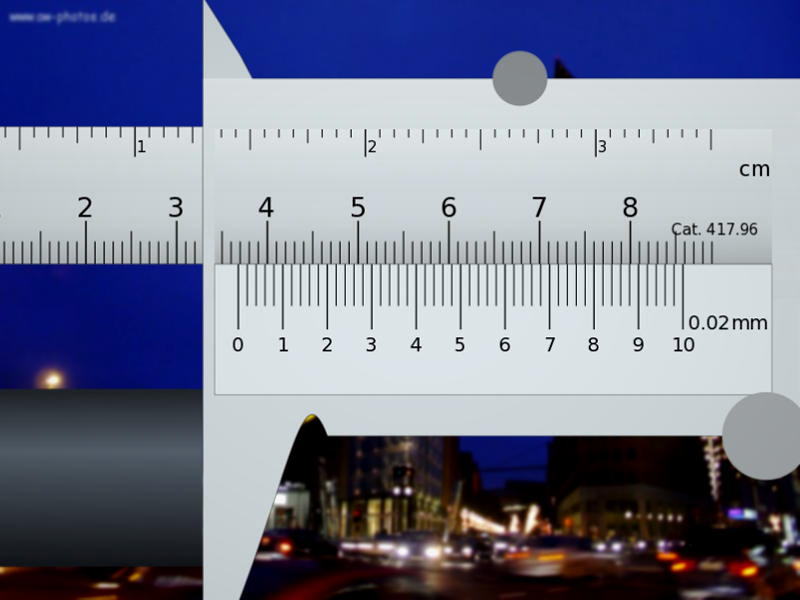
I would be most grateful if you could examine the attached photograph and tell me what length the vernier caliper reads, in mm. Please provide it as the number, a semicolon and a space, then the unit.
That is 36.8; mm
